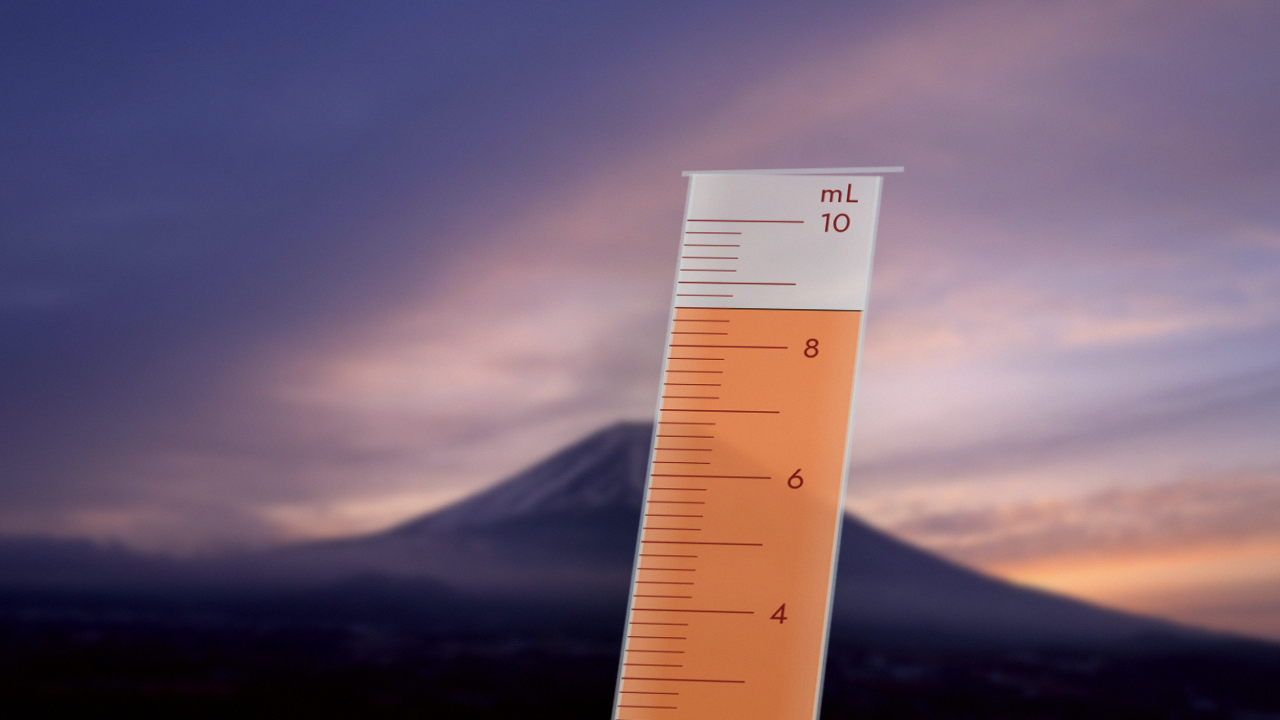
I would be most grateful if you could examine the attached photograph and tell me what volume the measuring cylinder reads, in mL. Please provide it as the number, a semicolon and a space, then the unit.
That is 8.6; mL
